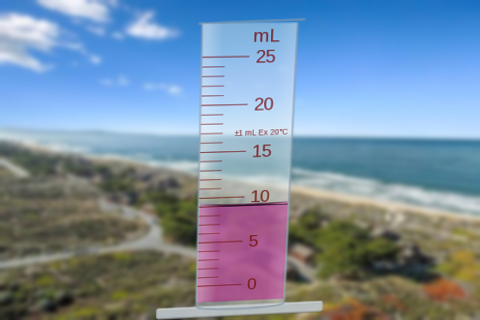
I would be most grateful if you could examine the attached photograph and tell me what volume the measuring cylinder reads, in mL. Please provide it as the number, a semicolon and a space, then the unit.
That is 9; mL
